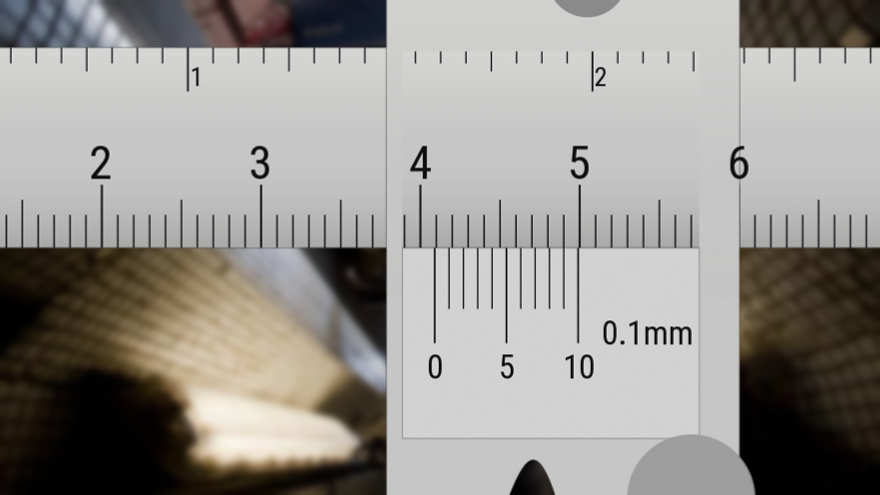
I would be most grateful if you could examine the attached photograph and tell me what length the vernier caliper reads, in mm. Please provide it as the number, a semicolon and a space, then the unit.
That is 40.9; mm
